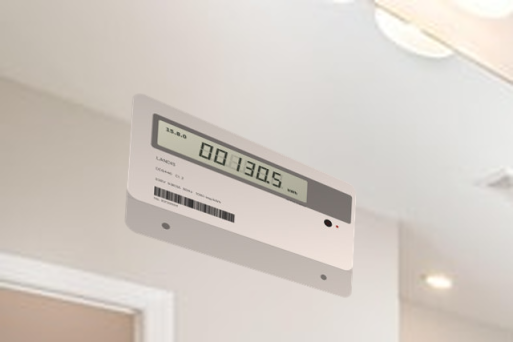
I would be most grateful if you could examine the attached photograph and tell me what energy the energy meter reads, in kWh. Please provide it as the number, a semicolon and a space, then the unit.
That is 130.5; kWh
